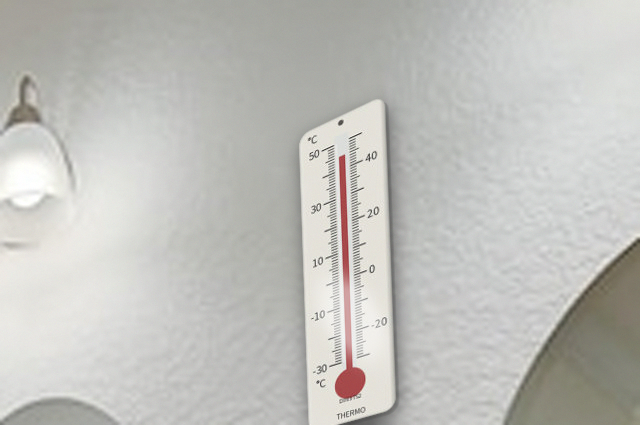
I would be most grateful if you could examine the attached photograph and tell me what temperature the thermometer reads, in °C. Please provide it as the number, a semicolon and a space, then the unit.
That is 45; °C
